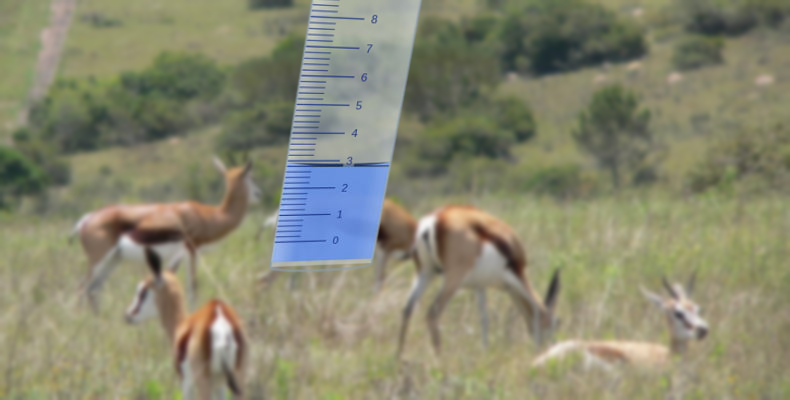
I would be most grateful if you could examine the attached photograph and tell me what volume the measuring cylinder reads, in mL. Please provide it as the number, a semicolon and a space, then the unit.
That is 2.8; mL
